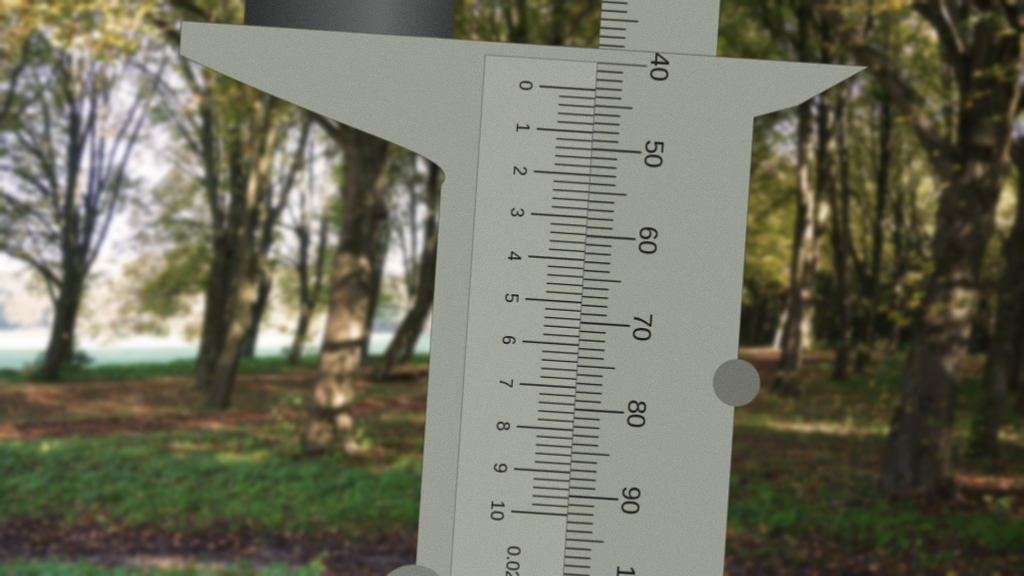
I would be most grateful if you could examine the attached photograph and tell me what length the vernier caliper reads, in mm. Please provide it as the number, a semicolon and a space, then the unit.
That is 43.2; mm
